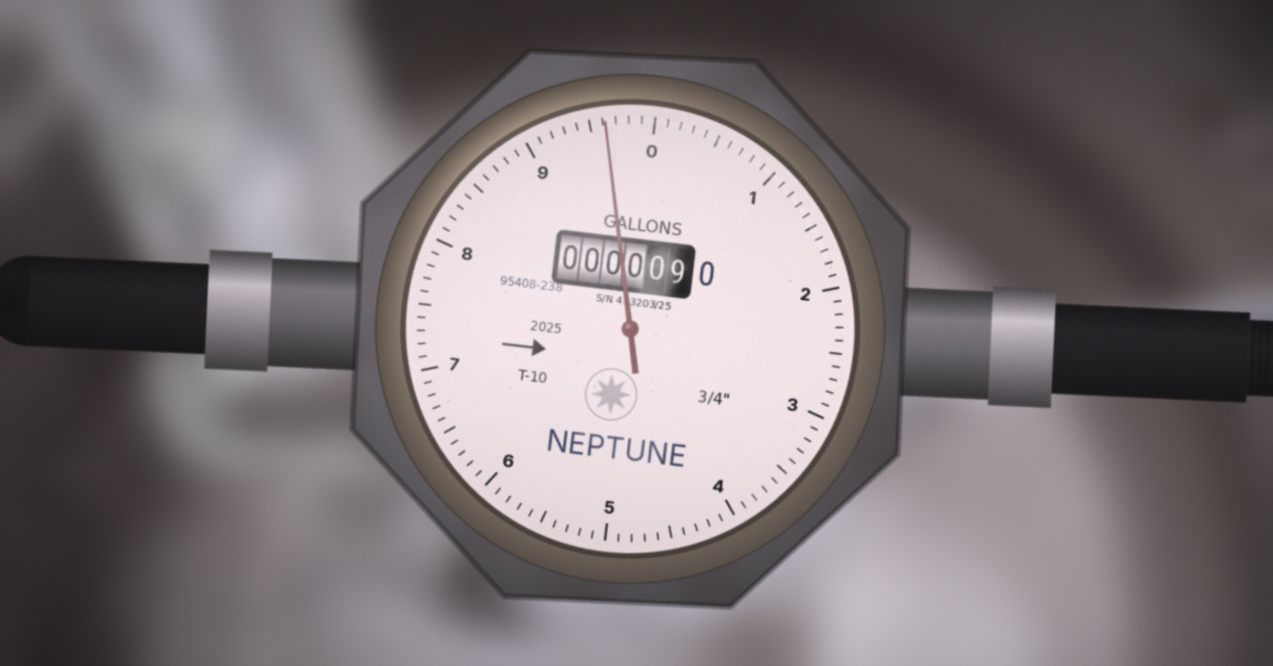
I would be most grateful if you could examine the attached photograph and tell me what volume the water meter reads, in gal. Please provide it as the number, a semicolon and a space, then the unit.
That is 89.6; gal
